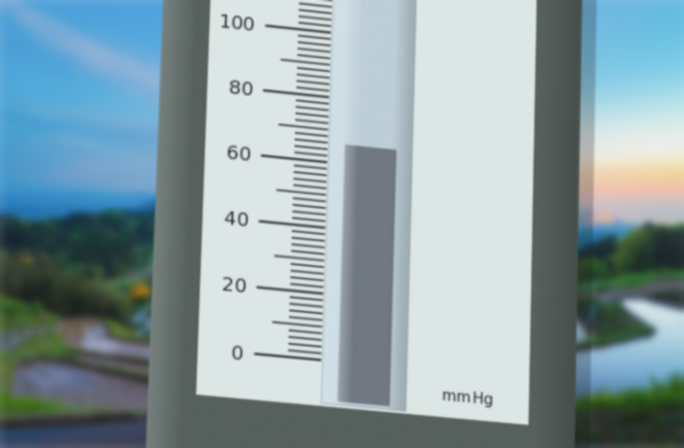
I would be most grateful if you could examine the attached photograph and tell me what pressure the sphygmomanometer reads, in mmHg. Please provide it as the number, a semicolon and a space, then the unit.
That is 66; mmHg
